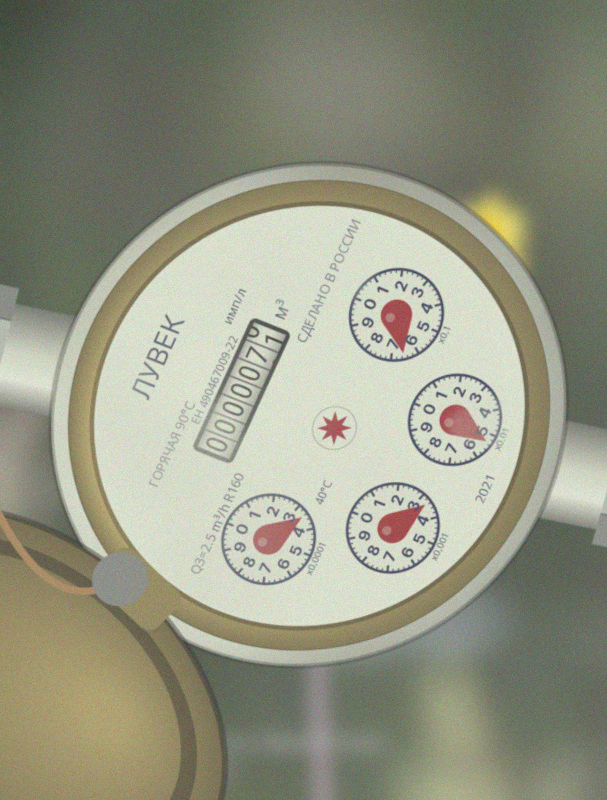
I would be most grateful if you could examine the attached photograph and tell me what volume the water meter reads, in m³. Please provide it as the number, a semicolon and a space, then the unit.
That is 70.6533; m³
